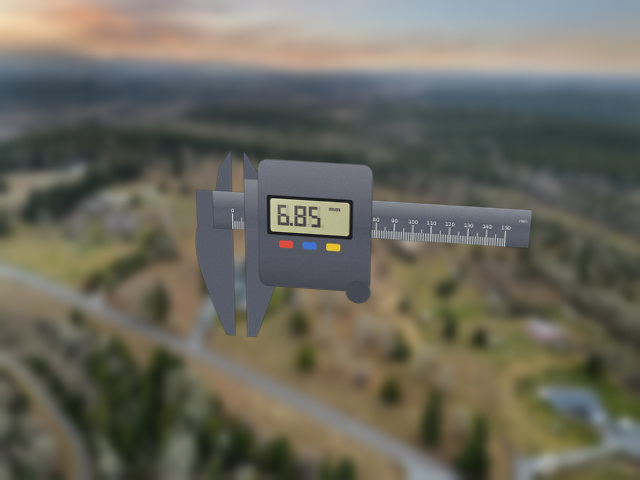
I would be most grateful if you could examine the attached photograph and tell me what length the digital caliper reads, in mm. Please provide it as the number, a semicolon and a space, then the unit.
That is 6.85; mm
